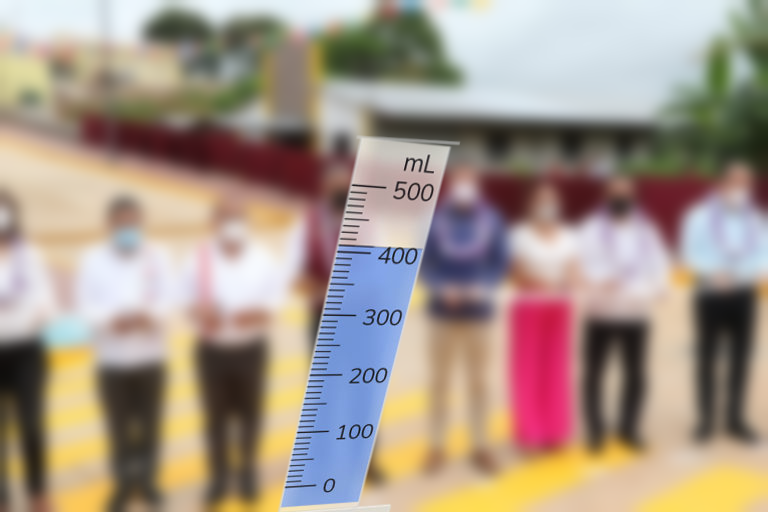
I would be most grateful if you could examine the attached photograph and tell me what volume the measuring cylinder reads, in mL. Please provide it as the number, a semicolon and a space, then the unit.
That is 410; mL
